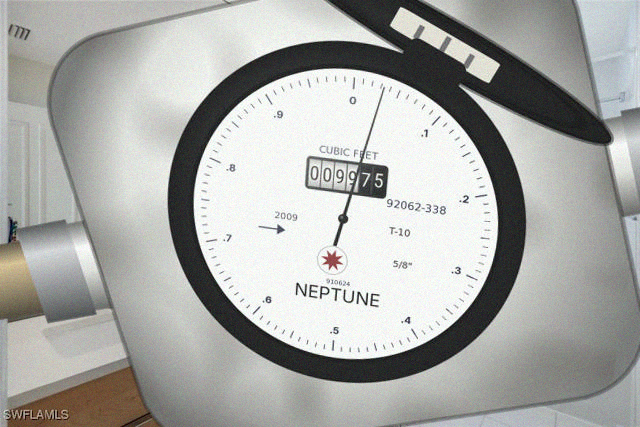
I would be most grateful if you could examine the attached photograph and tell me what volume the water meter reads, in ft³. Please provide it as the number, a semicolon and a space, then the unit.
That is 9975.03; ft³
